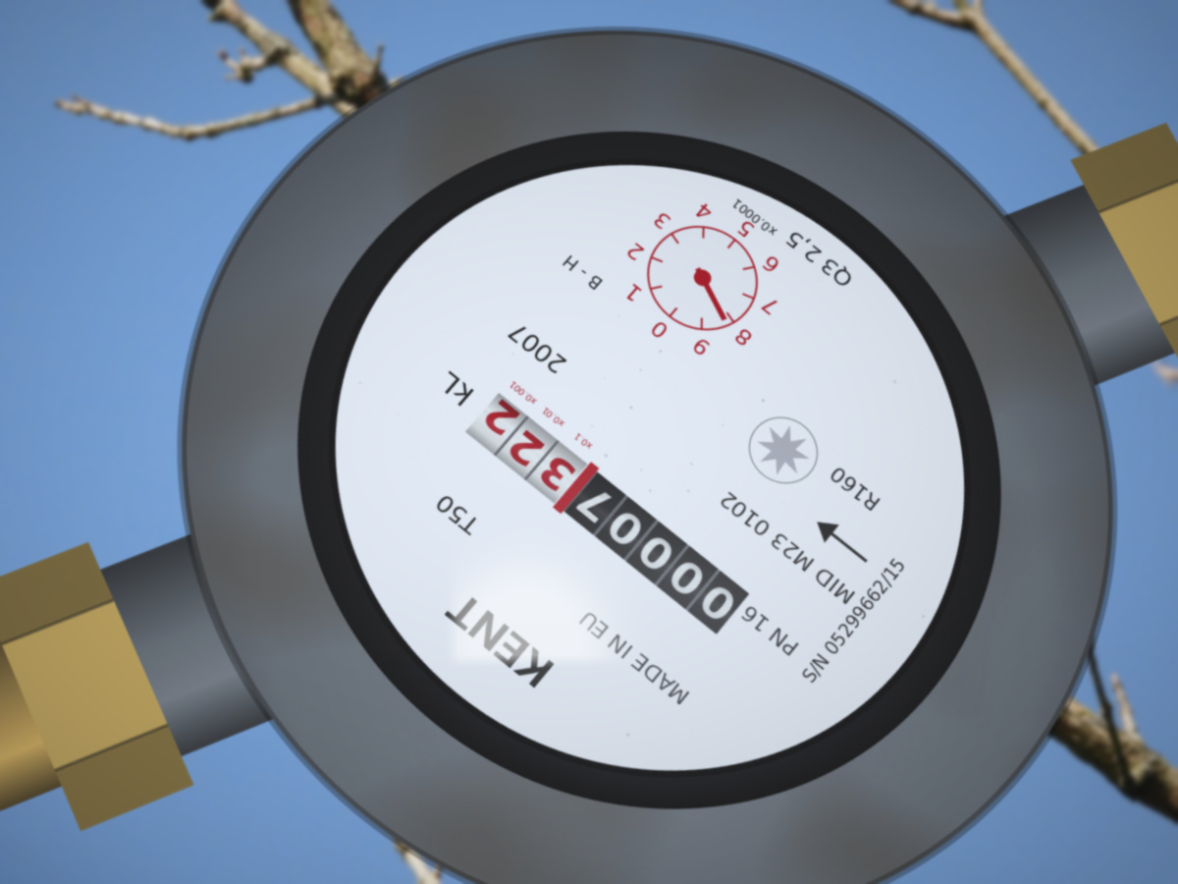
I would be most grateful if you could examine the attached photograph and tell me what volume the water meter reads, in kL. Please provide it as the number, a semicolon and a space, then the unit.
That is 7.3218; kL
